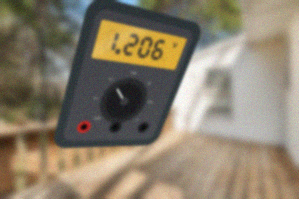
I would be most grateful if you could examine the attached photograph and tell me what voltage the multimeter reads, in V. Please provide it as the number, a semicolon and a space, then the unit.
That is 1.206; V
